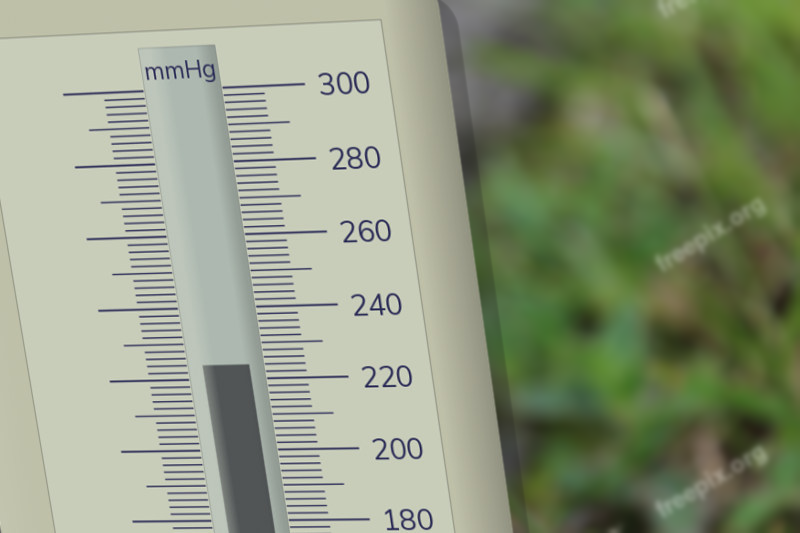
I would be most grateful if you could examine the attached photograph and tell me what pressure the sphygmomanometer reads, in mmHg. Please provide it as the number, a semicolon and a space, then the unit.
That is 224; mmHg
